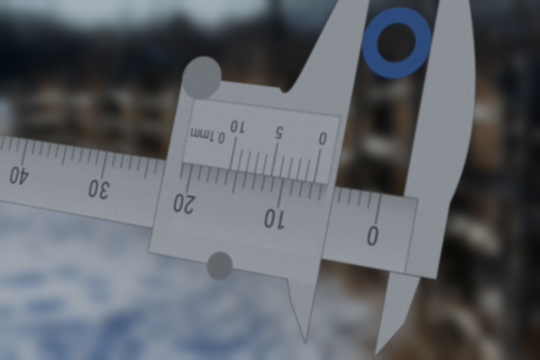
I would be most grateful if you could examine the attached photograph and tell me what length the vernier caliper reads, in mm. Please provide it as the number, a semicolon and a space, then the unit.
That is 6.8; mm
